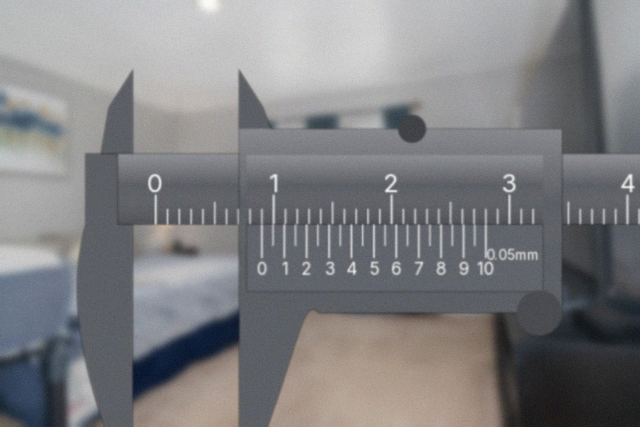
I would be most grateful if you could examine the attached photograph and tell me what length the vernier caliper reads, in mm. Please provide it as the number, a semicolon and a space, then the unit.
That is 9.0; mm
